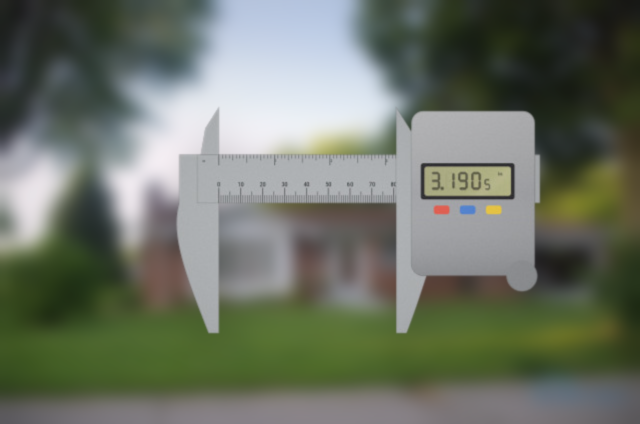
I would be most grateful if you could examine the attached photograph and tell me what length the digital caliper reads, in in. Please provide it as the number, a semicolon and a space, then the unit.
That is 3.1905; in
